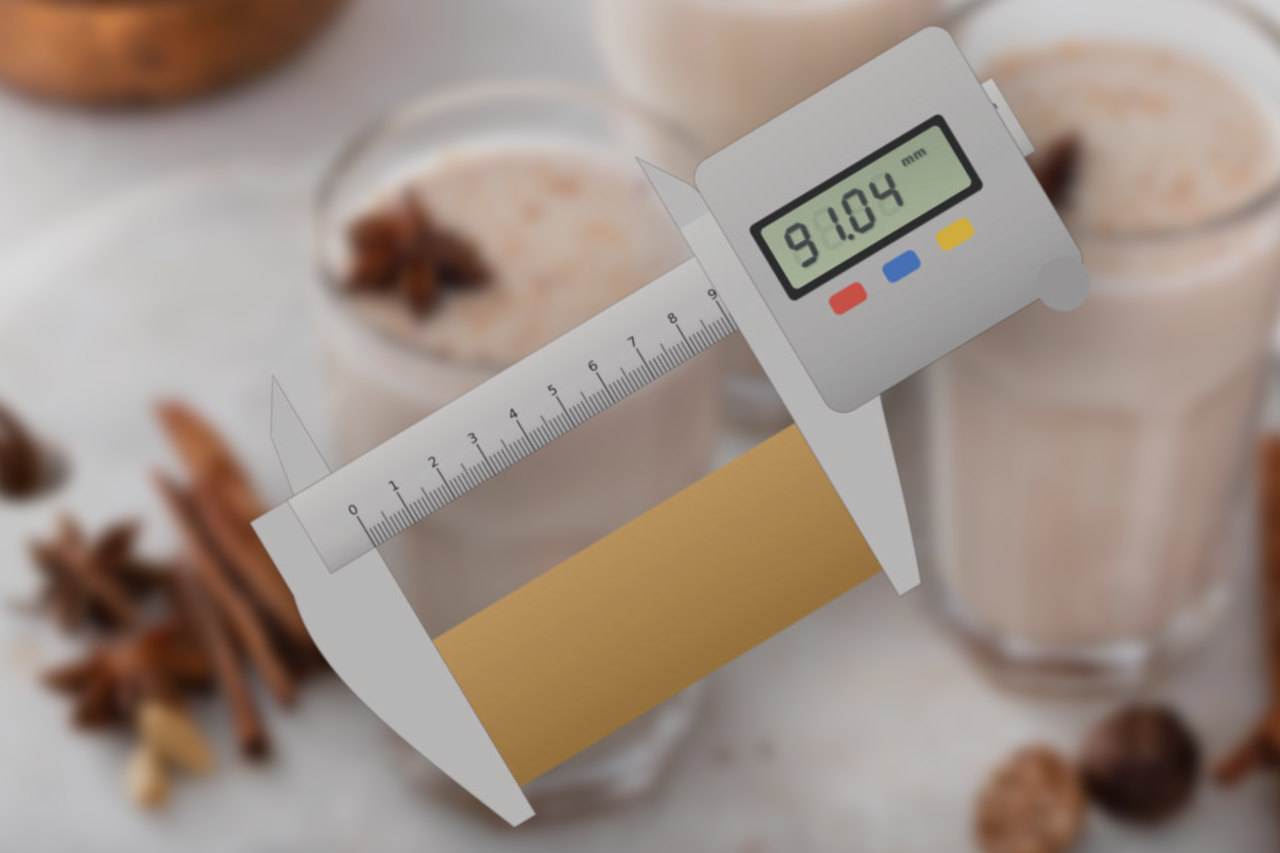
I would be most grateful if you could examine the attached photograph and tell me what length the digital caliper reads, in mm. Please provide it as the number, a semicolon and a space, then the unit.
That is 91.04; mm
